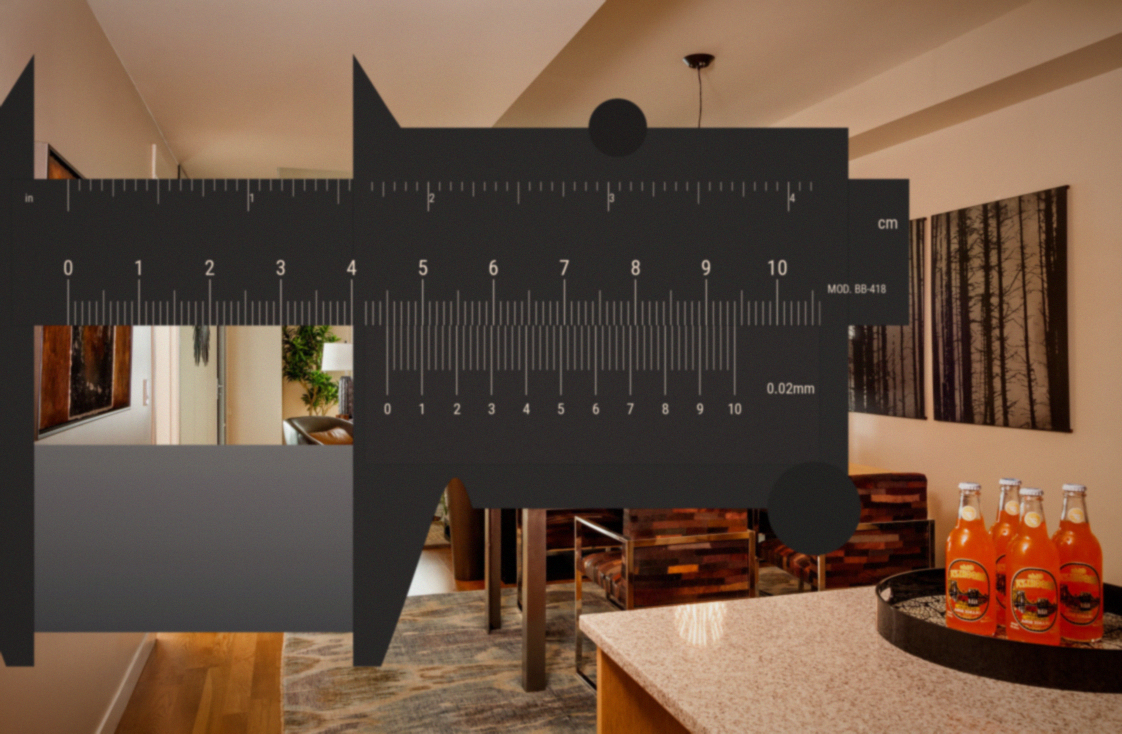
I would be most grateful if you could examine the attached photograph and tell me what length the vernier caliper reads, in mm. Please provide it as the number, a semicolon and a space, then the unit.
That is 45.0; mm
